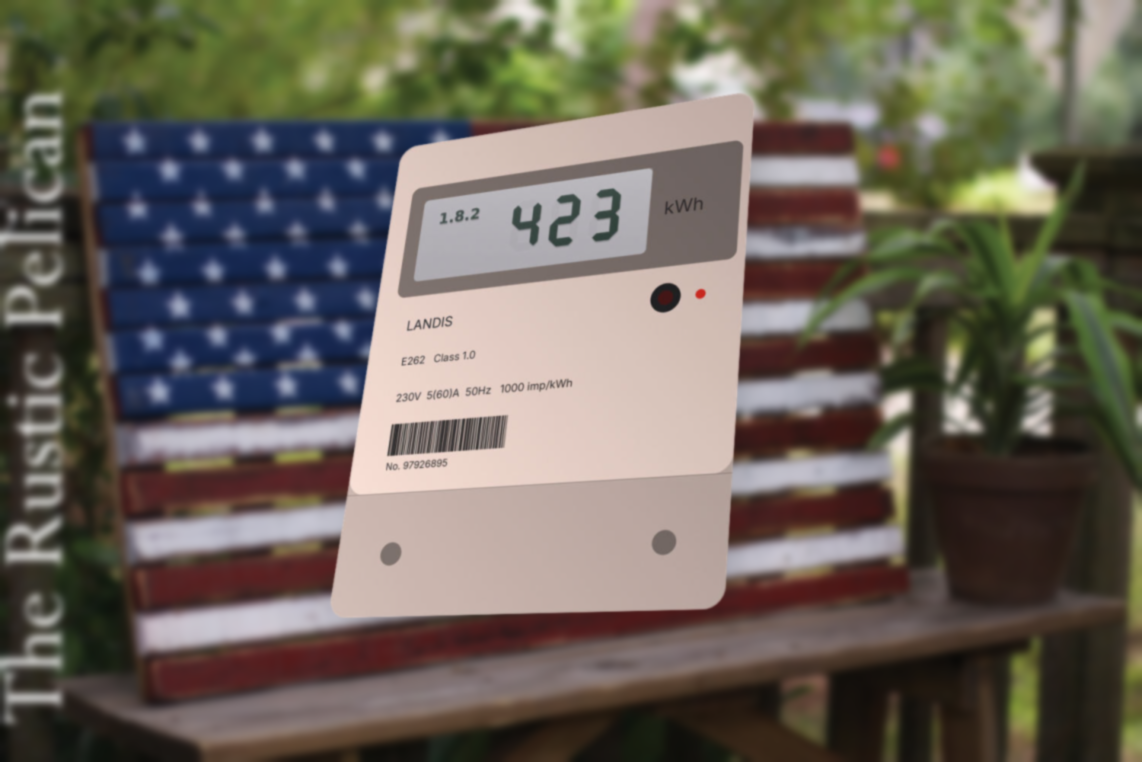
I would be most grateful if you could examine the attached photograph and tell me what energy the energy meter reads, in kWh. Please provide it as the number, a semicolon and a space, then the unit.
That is 423; kWh
